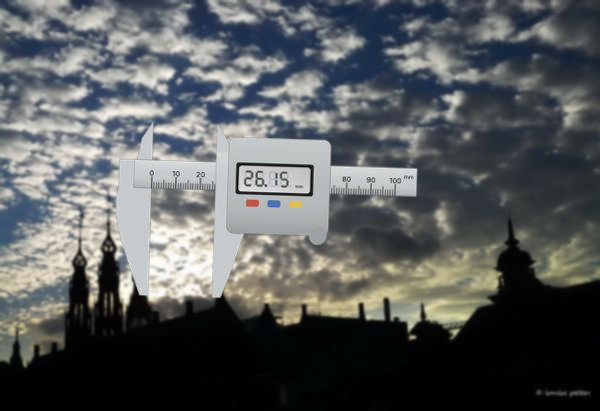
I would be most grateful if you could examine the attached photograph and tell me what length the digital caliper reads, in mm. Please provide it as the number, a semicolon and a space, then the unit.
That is 26.15; mm
